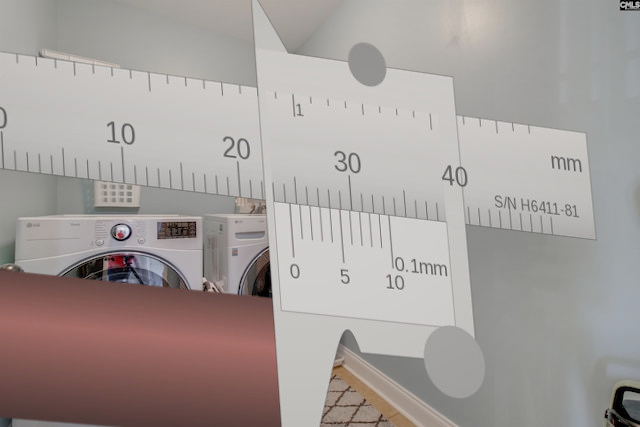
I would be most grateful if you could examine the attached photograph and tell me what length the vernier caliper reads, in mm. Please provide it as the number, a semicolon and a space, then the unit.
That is 24.4; mm
